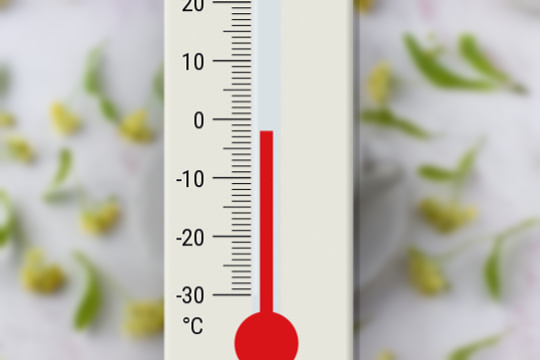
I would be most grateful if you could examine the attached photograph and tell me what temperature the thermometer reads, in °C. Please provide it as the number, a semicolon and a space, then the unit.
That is -2; °C
